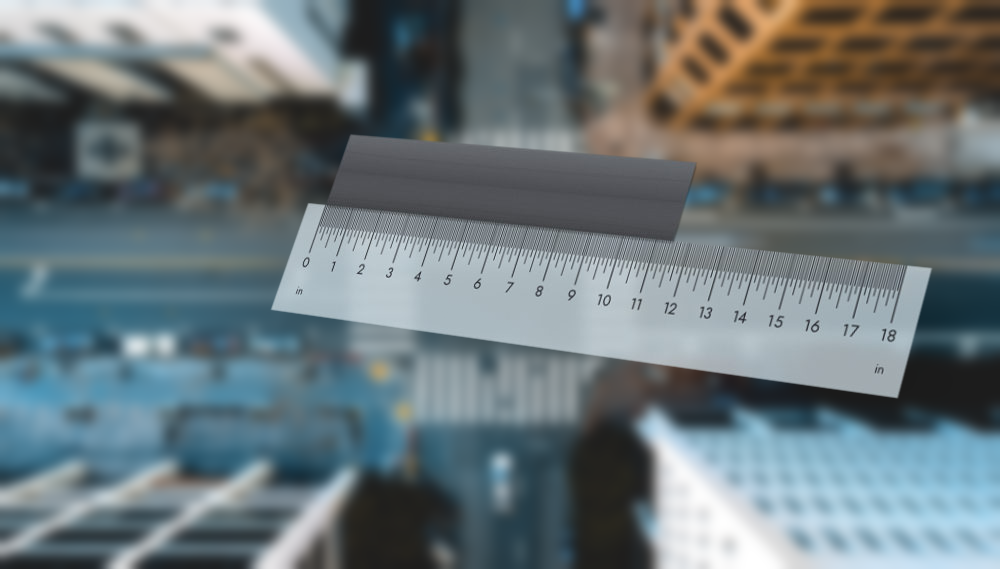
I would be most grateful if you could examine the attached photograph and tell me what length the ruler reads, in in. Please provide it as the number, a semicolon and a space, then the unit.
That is 11.5; in
